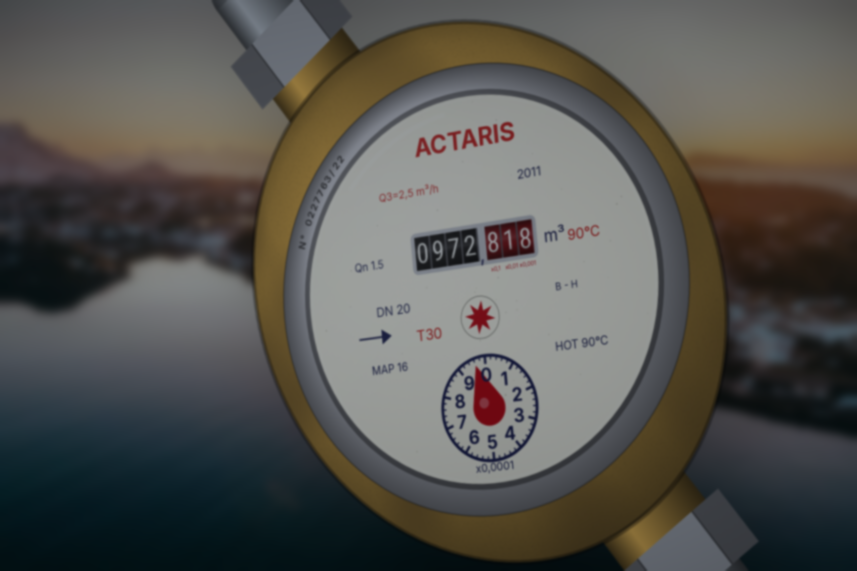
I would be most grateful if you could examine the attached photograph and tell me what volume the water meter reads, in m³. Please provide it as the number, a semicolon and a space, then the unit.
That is 972.8179; m³
